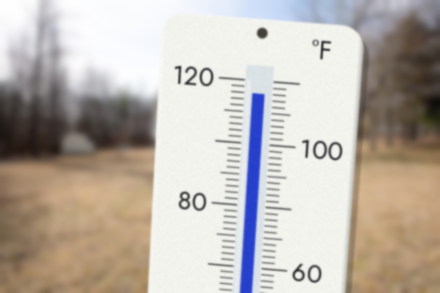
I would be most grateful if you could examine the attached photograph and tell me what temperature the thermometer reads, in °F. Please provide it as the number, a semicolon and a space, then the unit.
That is 116; °F
